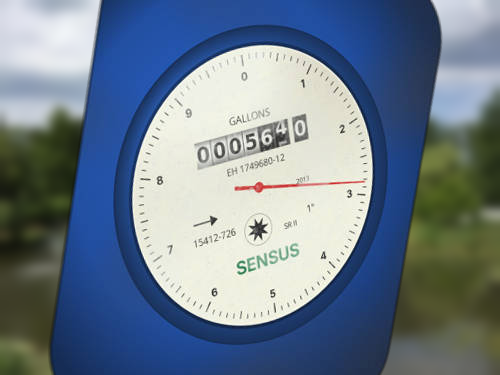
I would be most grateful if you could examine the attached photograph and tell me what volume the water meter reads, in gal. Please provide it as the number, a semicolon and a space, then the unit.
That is 5642.8; gal
